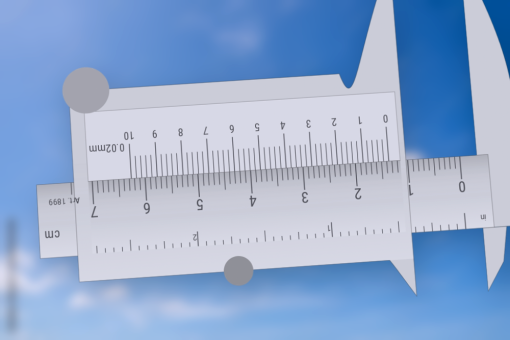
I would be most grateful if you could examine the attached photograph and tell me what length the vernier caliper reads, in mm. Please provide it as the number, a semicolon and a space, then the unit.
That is 13.6; mm
